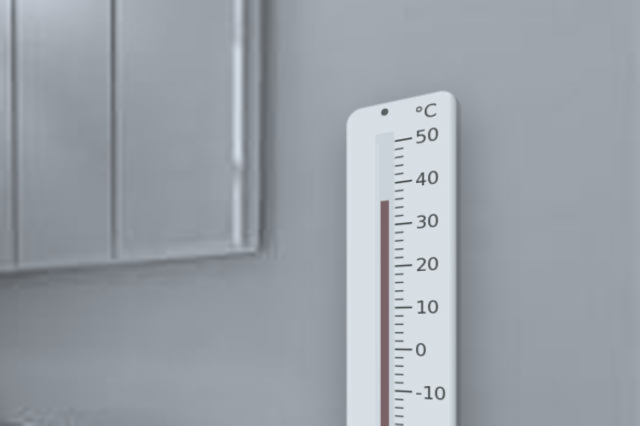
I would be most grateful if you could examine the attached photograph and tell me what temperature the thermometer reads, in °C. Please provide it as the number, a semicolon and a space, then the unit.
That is 36; °C
